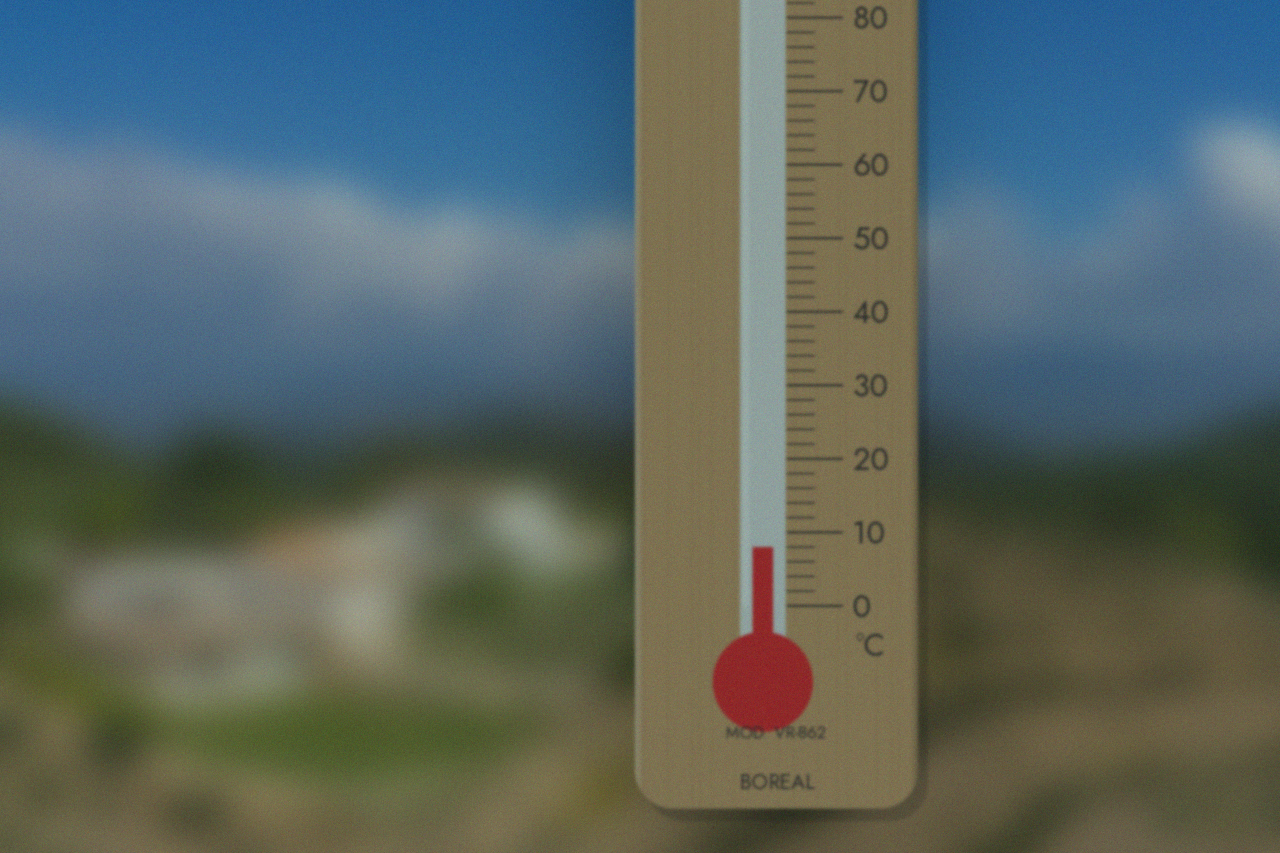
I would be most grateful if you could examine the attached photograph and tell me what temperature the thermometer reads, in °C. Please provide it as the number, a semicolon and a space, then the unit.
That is 8; °C
